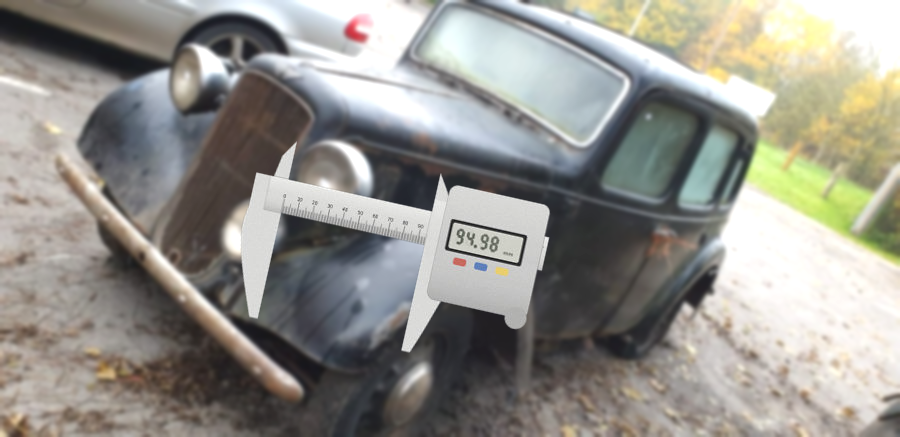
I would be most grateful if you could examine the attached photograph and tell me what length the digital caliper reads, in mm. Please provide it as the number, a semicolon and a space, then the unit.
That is 94.98; mm
